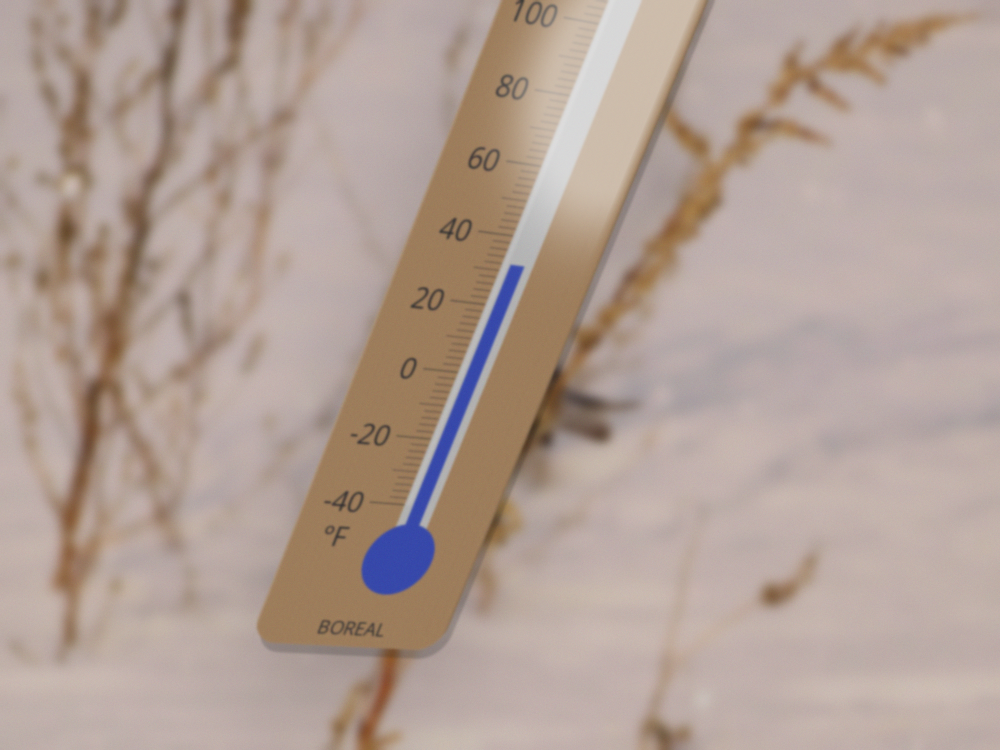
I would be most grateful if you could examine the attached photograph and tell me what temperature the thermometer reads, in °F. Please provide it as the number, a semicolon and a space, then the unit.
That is 32; °F
